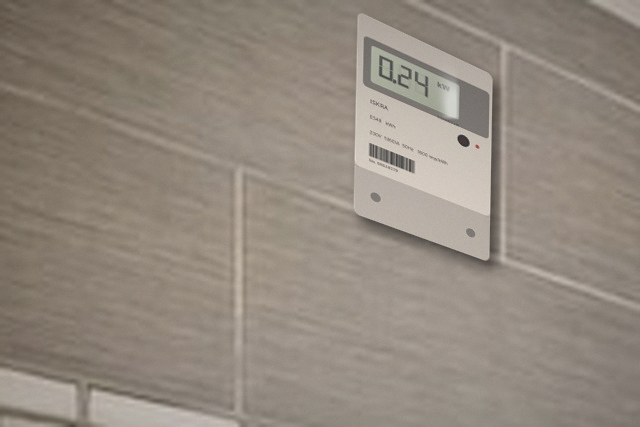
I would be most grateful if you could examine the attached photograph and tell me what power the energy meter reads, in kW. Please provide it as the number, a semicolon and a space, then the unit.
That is 0.24; kW
